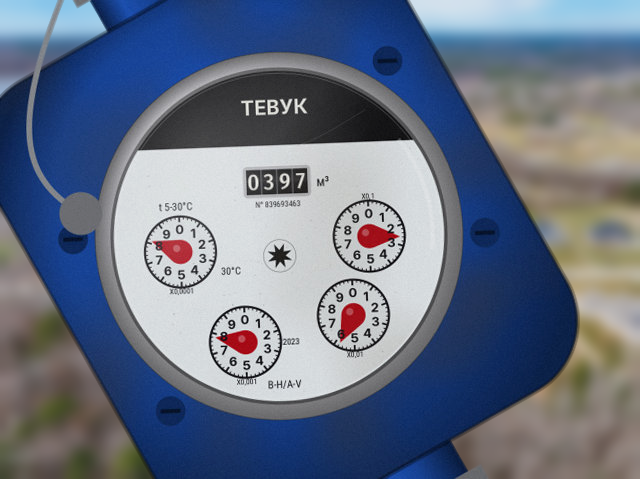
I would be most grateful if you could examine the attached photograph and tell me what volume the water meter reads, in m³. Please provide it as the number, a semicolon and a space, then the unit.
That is 397.2578; m³
